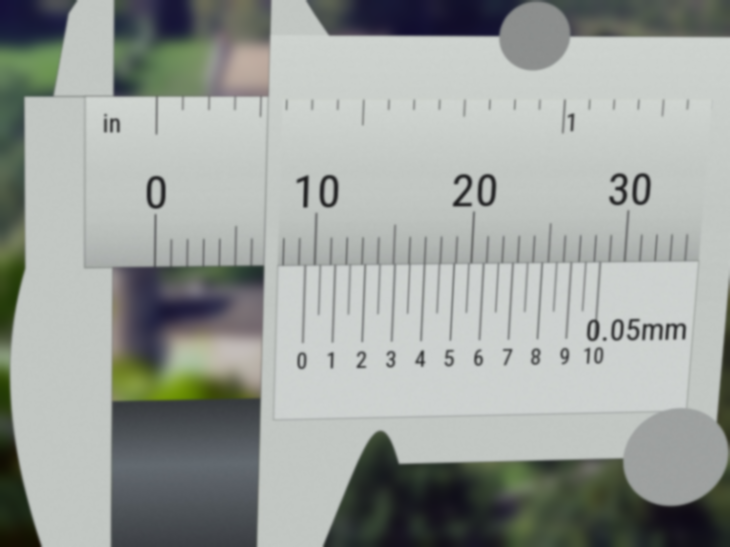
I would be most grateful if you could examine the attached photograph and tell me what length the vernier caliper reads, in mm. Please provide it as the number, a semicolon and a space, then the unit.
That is 9.4; mm
